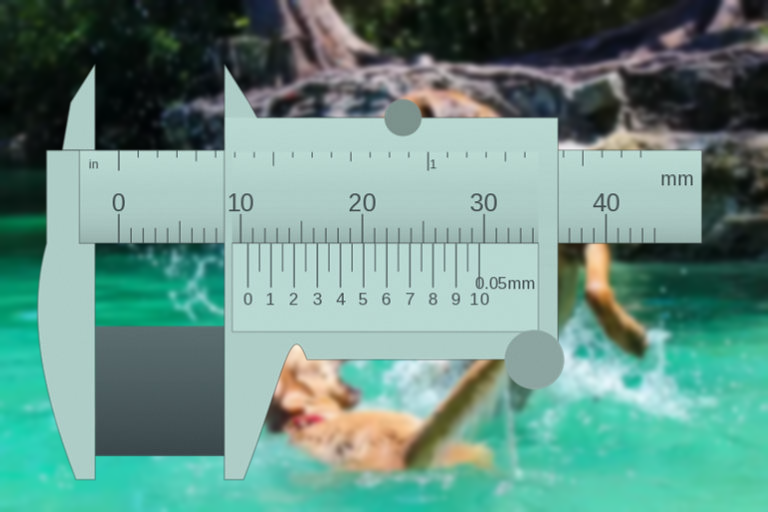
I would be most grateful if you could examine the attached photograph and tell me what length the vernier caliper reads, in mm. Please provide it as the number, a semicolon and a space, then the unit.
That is 10.6; mm
